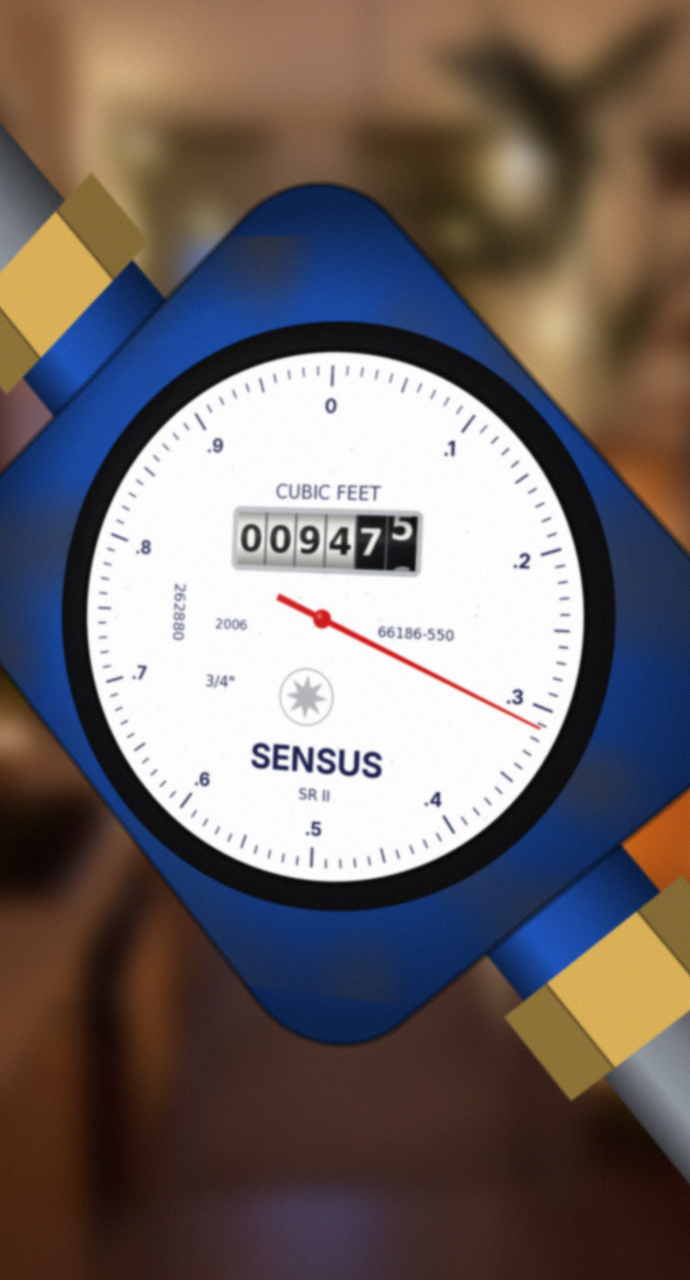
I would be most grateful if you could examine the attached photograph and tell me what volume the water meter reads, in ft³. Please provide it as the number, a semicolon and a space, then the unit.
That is 9475.31; ft³
